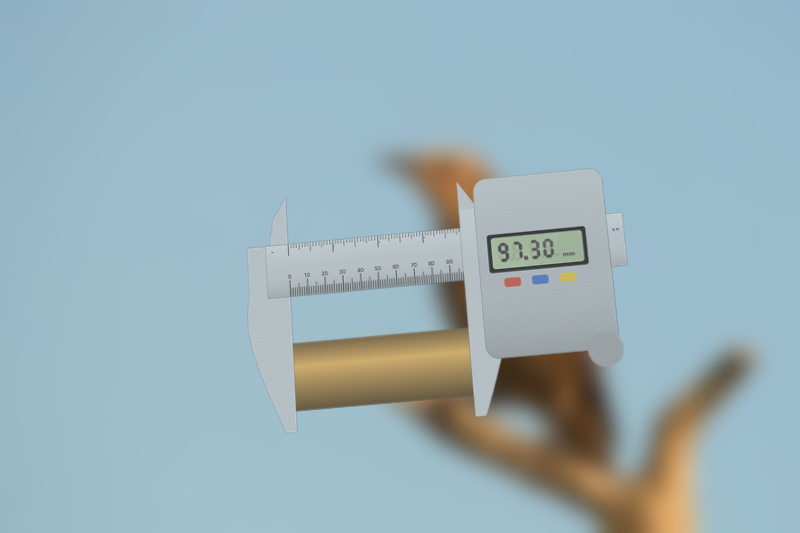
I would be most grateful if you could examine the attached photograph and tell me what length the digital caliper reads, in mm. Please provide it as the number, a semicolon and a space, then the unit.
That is 97.30; mm
